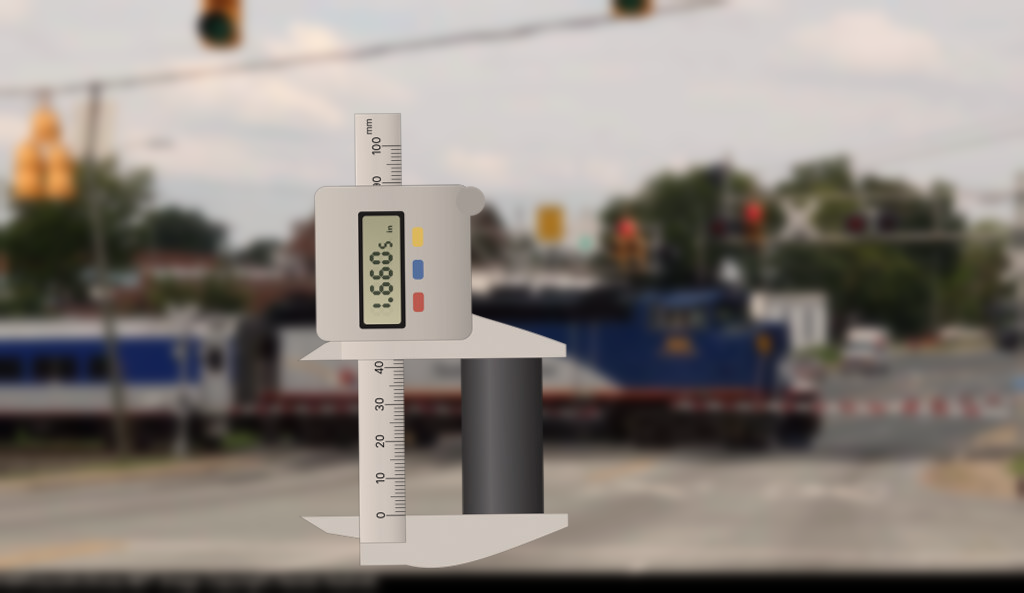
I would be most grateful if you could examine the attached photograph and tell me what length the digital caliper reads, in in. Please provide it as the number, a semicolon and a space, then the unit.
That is 1.6605; in
